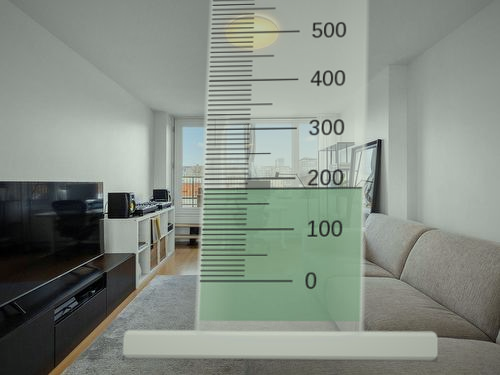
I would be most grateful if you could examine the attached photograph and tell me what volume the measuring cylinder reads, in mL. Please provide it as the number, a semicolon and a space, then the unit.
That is 180; mL
